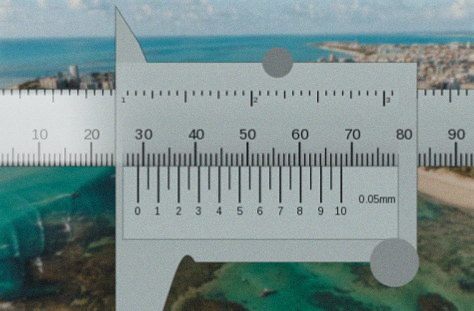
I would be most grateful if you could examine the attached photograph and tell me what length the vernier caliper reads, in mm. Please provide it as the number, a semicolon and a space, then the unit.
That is 29.0; mm
